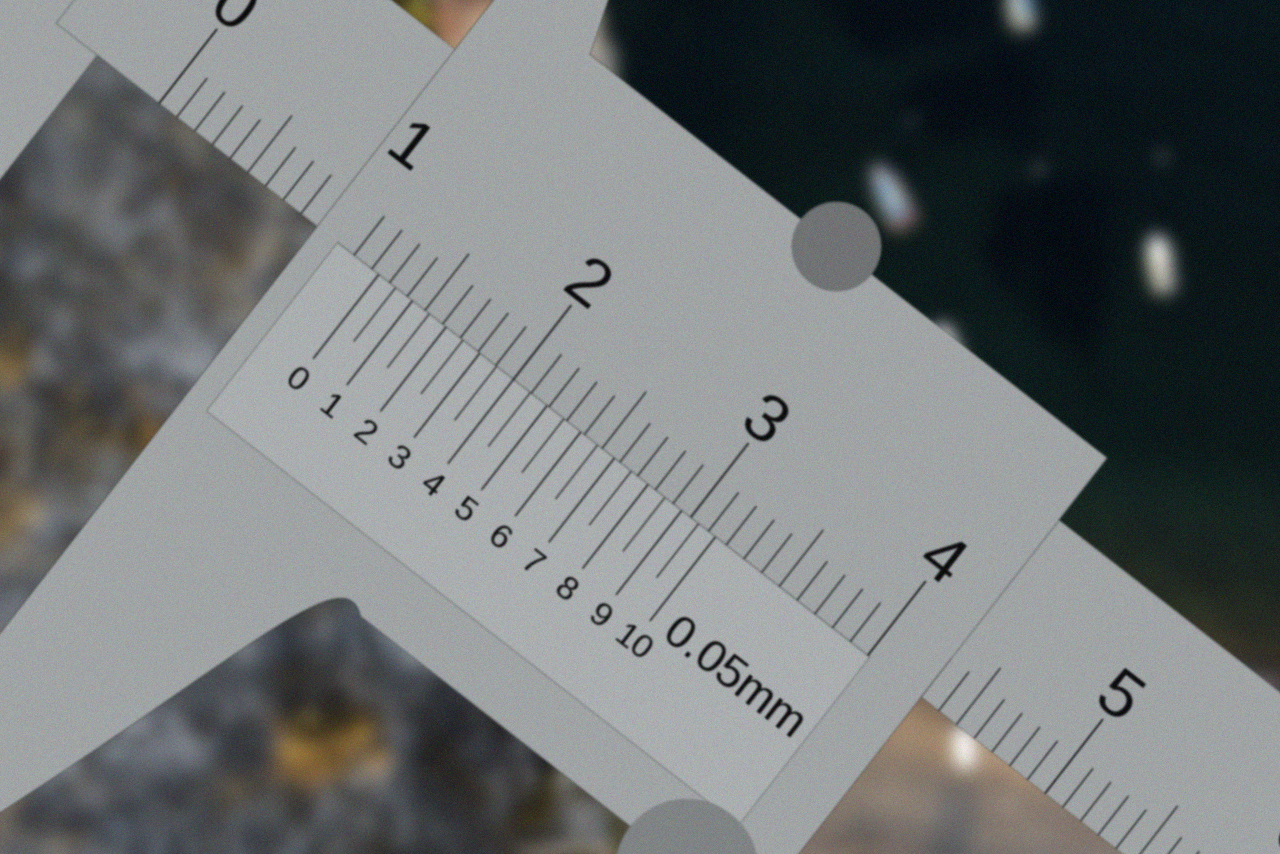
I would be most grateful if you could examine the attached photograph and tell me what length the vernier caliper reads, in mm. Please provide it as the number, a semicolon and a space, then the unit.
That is 12.4; mm
